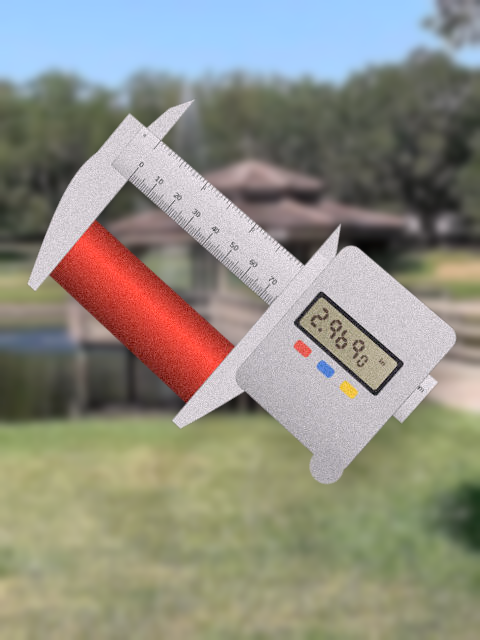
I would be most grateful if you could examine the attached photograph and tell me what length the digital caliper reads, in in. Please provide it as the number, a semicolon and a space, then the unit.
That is 2.9690; in
